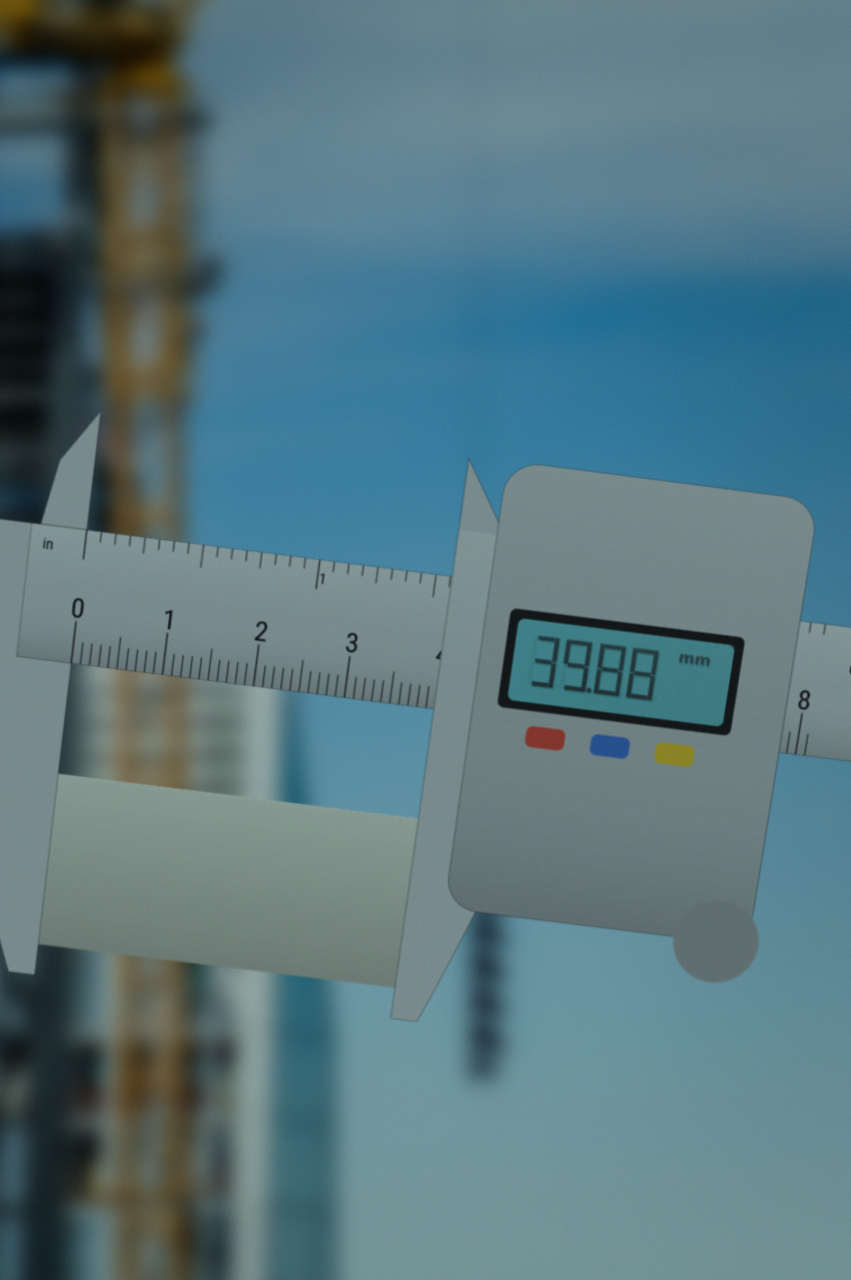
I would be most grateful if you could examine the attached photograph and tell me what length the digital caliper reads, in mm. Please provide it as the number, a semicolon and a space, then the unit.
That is 39.88; mm
